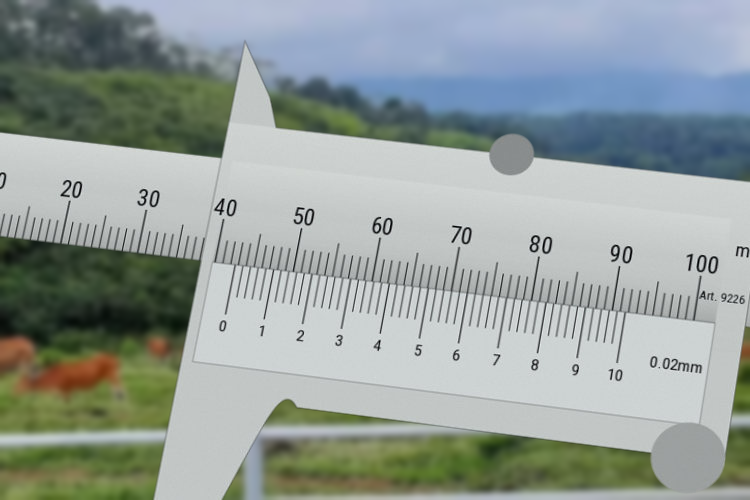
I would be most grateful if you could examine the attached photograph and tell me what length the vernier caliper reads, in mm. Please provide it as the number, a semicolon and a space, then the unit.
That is 42.6; mm
